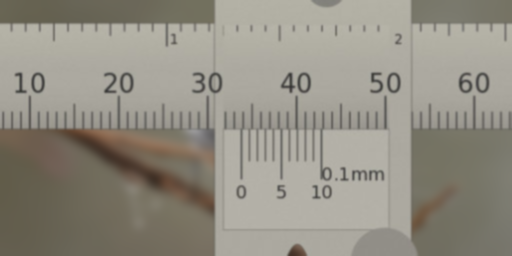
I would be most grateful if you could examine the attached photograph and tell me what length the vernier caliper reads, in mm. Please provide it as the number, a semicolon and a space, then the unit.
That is 33.8; mm
